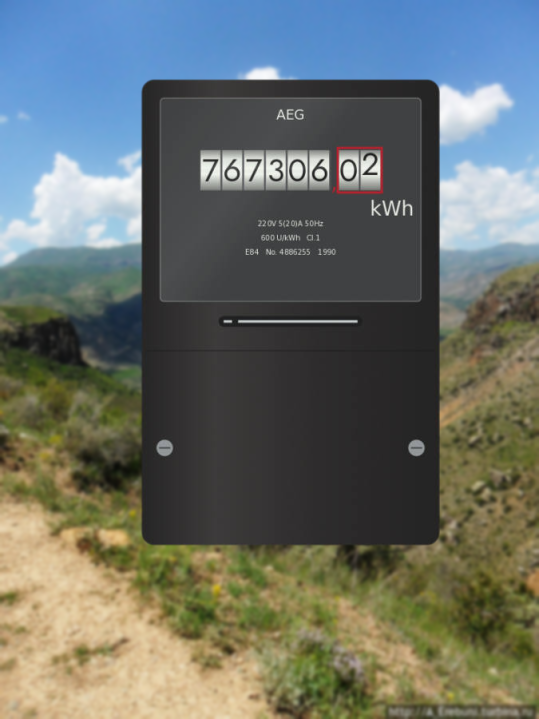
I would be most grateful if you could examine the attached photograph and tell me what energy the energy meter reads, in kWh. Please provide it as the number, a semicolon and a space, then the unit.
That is 767306.02; kWh
